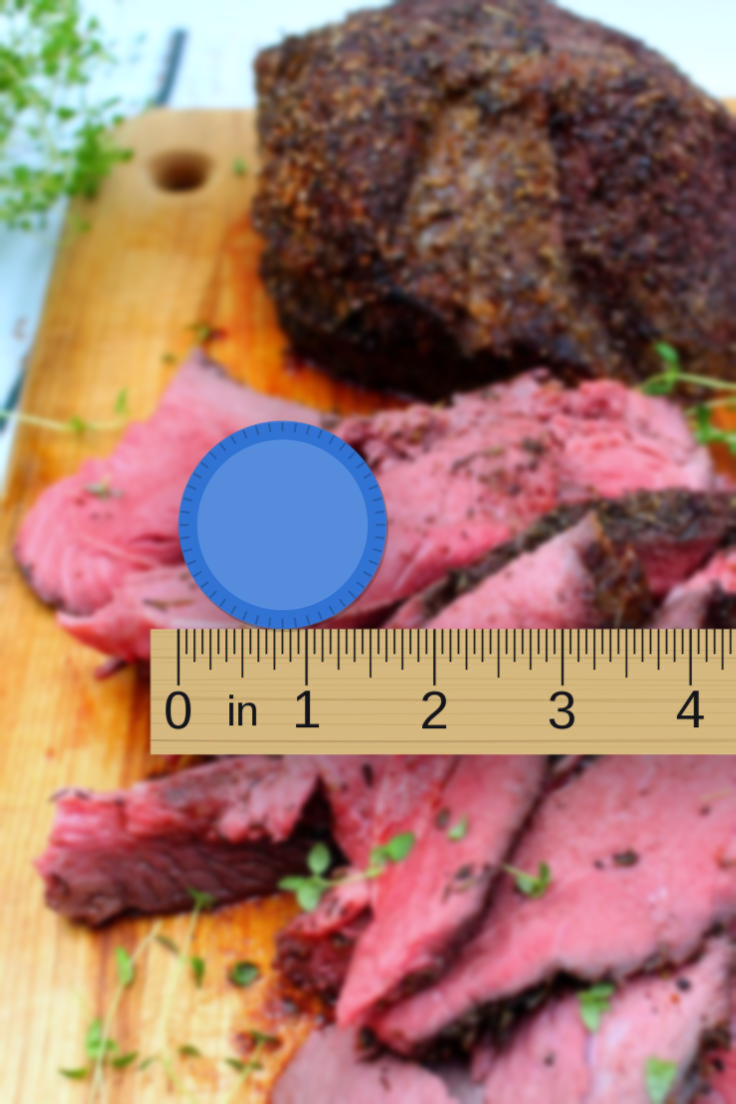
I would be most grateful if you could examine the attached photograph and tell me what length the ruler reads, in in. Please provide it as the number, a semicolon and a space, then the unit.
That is 1.625; in
